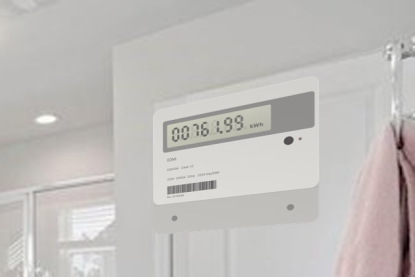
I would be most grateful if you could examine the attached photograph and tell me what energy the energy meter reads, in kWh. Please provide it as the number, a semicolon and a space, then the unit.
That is 761.99; kWh
